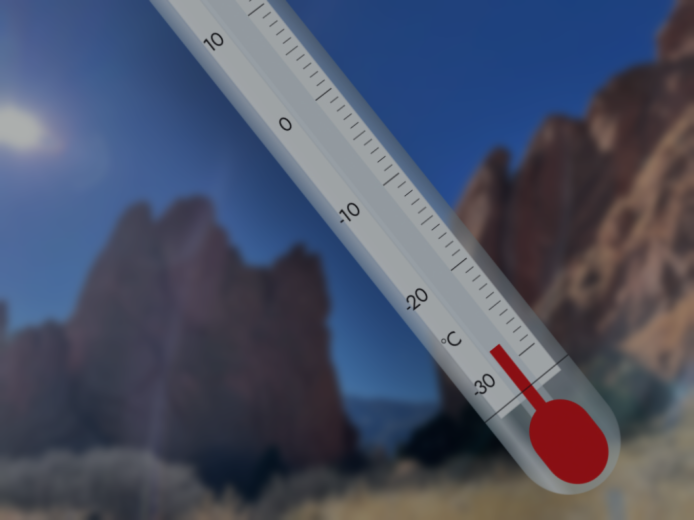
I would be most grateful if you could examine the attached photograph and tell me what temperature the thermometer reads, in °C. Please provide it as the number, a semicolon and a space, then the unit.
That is -28; °C
